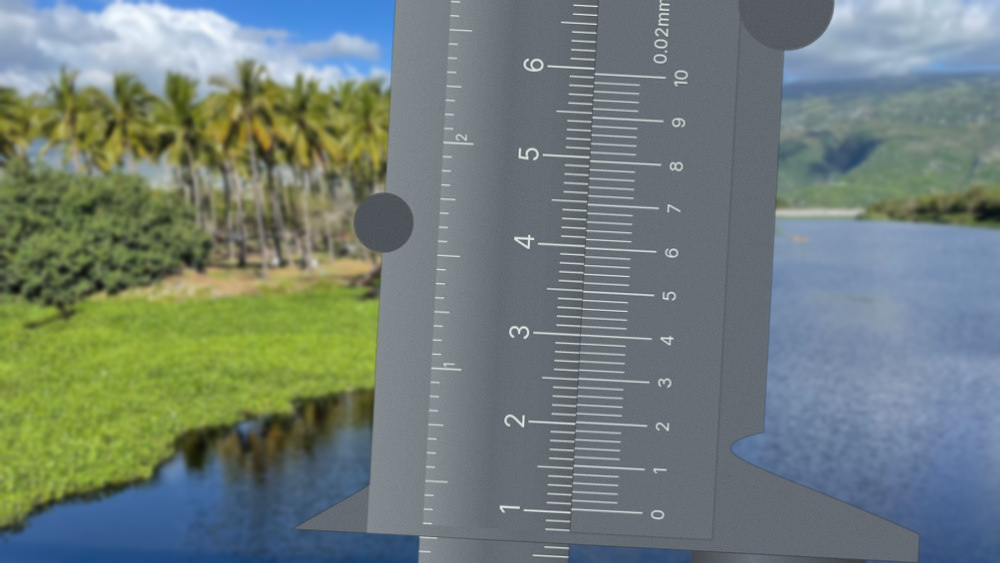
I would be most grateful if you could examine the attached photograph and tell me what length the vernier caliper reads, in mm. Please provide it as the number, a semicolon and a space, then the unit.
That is 10.4; mm
